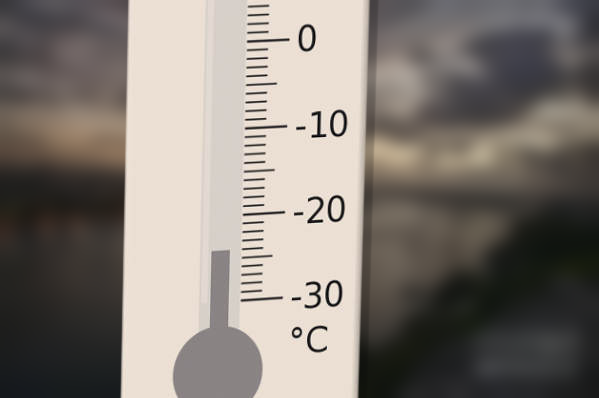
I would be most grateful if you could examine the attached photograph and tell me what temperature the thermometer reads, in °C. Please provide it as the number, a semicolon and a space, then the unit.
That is -24; °C
